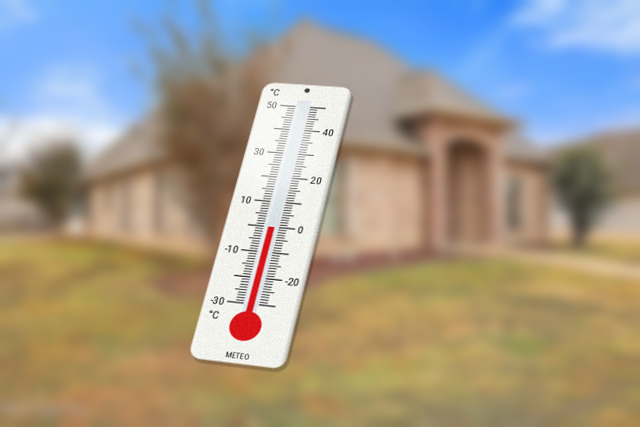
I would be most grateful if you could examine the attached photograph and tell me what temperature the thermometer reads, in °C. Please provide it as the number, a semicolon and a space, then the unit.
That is 0; °C
